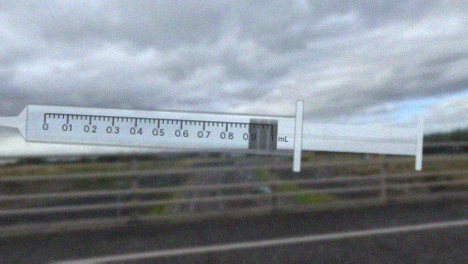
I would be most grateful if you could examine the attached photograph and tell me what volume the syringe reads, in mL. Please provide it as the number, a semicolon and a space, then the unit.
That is 0.9; mL
